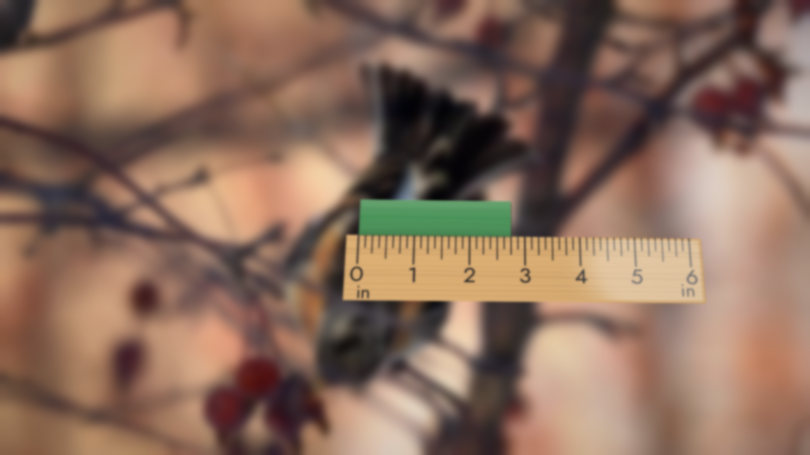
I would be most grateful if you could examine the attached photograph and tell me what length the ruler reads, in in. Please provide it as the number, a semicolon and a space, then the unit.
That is 2.75; in
